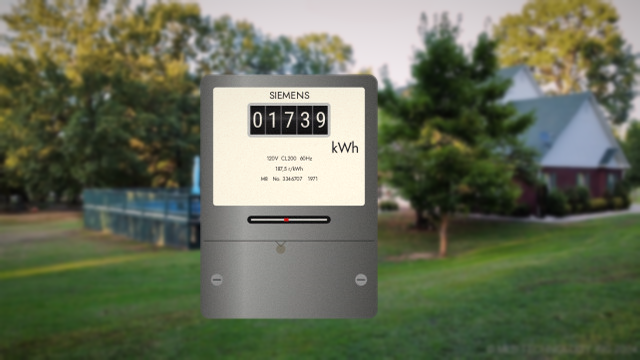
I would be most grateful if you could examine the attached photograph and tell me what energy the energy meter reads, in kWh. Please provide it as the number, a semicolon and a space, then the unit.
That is 1739; kWh
